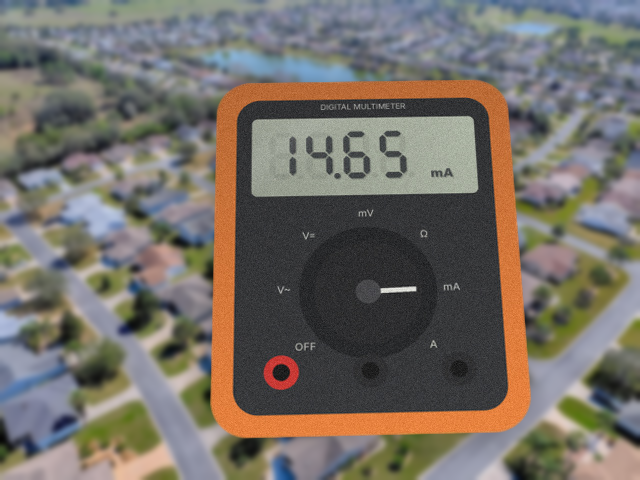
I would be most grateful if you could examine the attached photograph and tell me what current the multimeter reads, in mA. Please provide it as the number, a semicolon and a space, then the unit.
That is 14.65; mA
